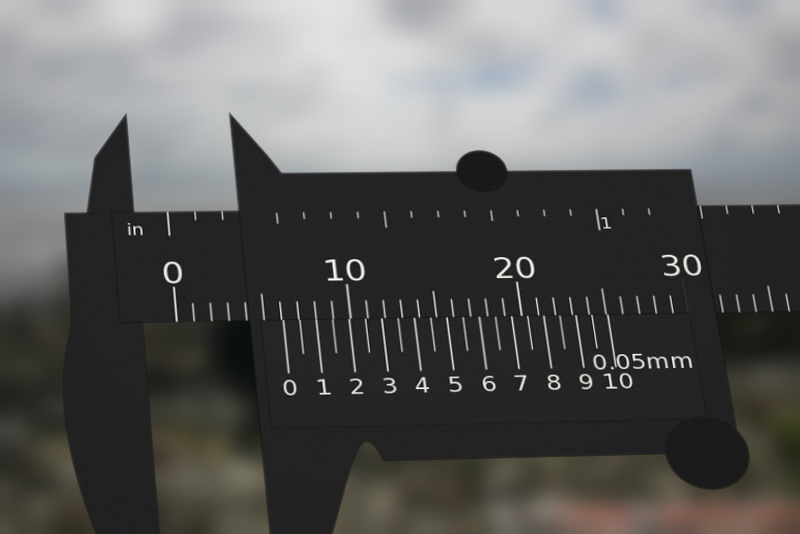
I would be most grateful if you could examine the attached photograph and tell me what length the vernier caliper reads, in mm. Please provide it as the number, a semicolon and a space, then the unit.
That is 6.1; mm
